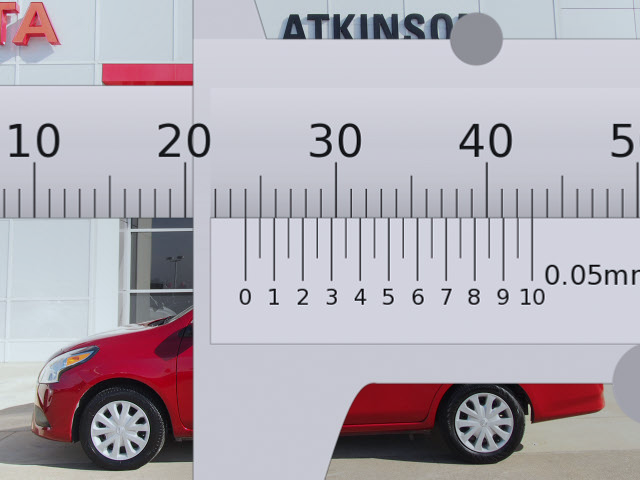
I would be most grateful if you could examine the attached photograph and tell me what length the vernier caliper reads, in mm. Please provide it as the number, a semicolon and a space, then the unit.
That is 24.0; mm
